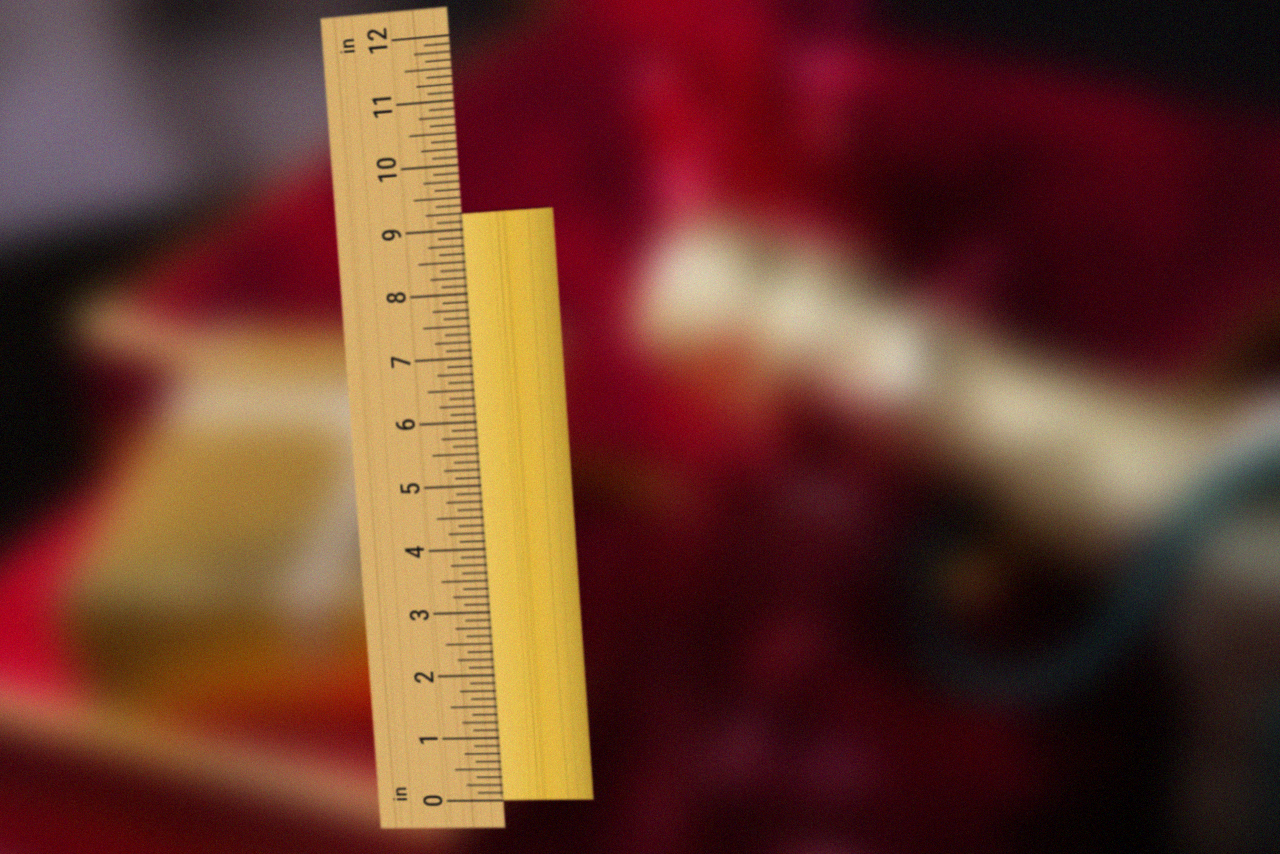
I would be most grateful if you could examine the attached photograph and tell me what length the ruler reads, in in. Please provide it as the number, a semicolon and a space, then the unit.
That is 9.25; in
